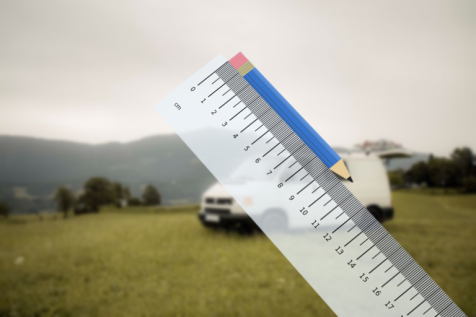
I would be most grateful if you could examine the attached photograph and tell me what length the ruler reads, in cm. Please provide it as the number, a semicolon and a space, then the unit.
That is 10.5; cm
